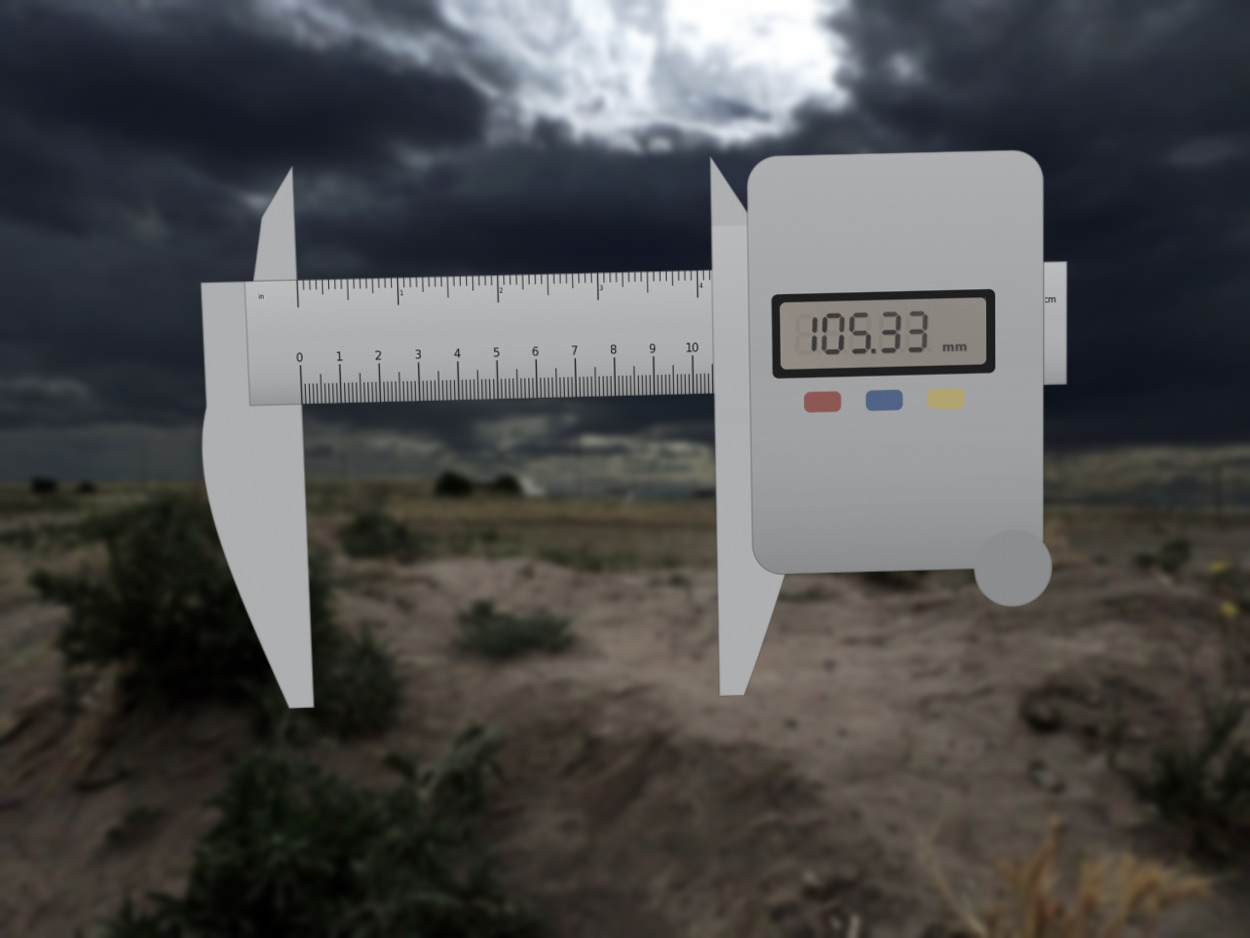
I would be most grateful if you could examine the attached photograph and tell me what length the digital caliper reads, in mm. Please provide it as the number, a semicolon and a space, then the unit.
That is 105.33; mm
